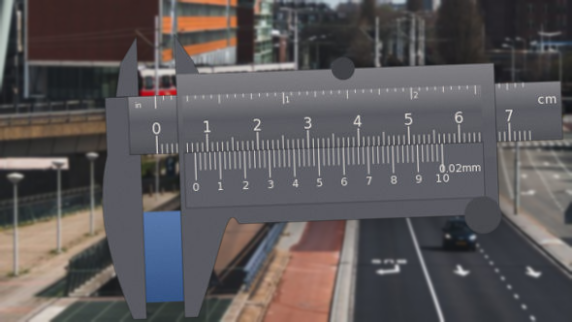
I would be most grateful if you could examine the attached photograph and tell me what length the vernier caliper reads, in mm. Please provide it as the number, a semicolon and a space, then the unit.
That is 7.5; mm
